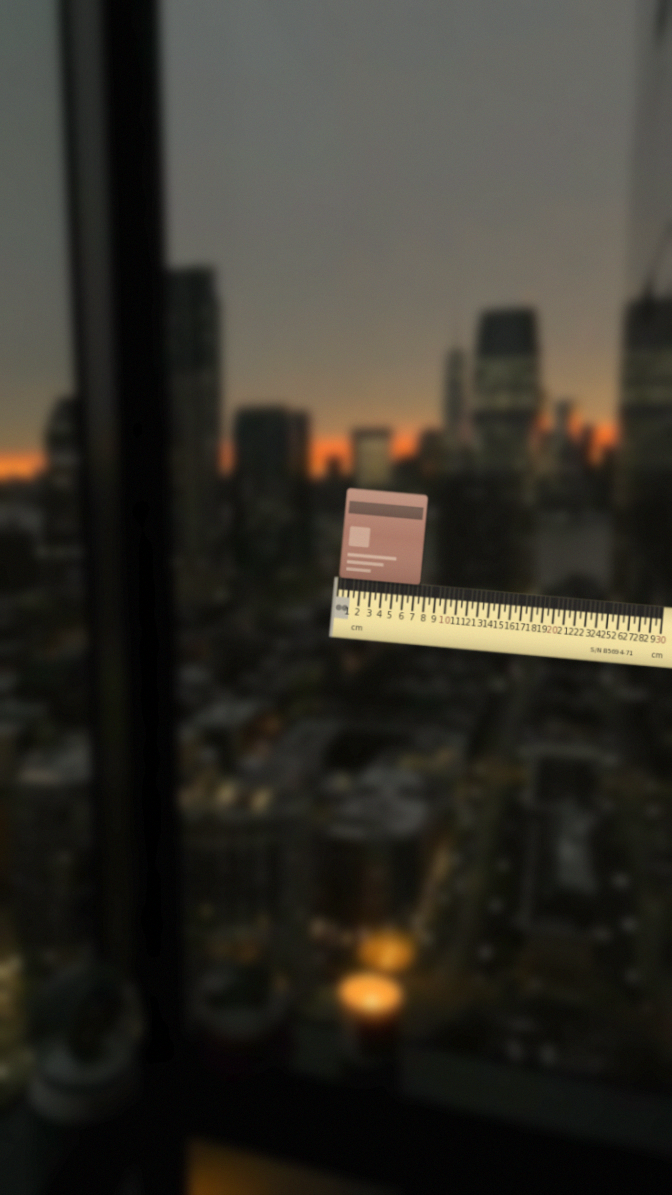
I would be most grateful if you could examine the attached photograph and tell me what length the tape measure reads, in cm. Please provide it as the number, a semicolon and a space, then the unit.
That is 7.5; cm
